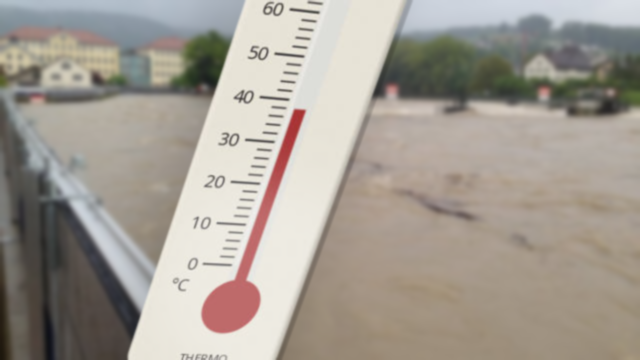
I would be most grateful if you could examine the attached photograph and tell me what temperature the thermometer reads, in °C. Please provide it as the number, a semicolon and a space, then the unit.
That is 38; °C
